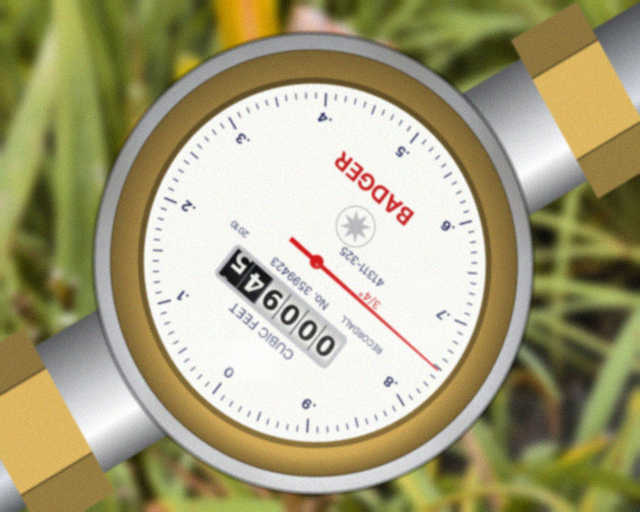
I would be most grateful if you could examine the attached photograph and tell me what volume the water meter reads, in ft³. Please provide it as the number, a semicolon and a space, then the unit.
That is 944.75; ft³
